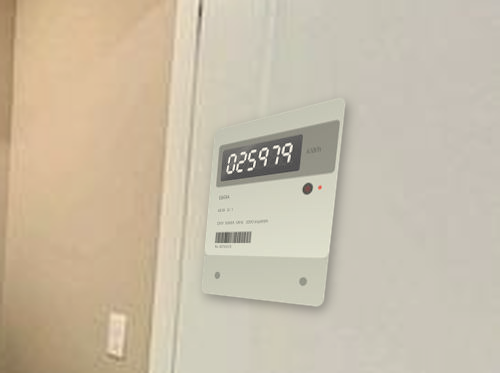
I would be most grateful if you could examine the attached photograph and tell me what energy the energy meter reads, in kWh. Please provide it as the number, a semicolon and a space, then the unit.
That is 25979; kWh
